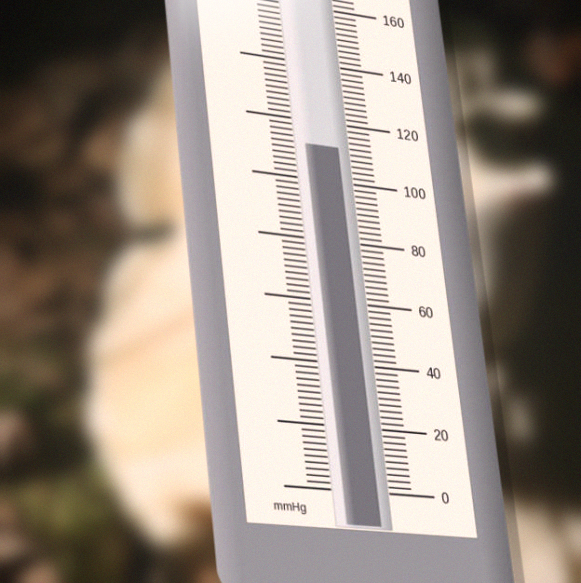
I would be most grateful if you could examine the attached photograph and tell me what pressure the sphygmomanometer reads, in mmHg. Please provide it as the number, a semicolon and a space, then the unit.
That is 112; mmHg
